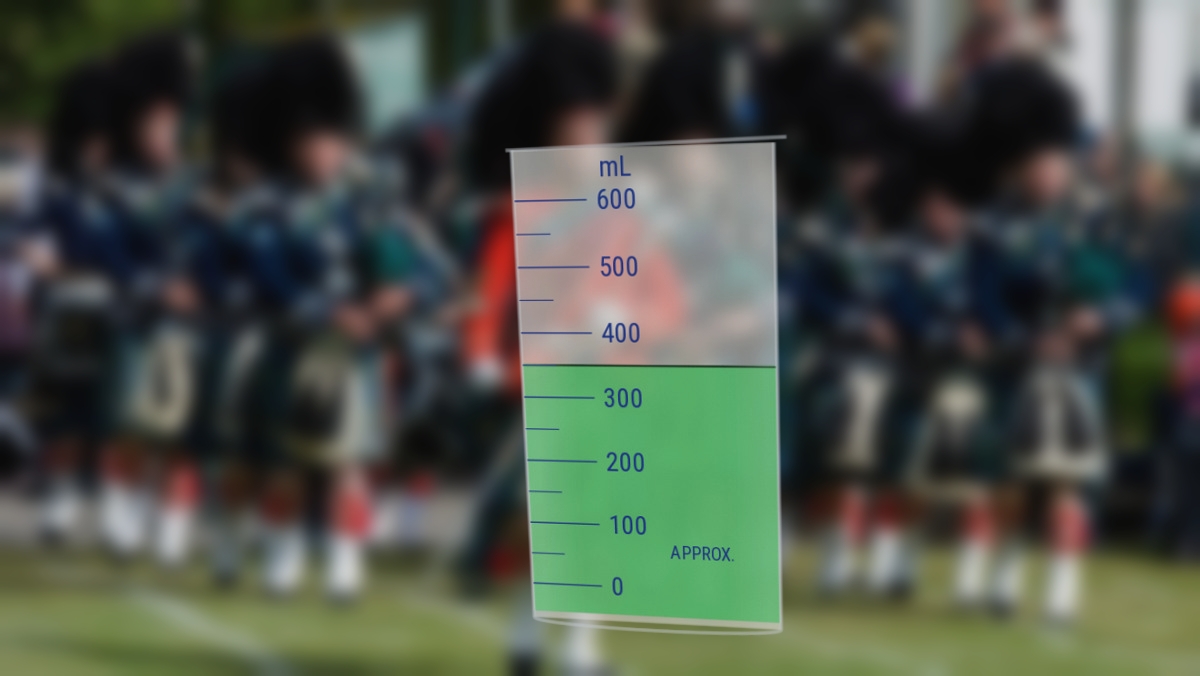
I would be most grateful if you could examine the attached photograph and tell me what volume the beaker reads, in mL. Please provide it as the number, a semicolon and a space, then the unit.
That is 350; mL
